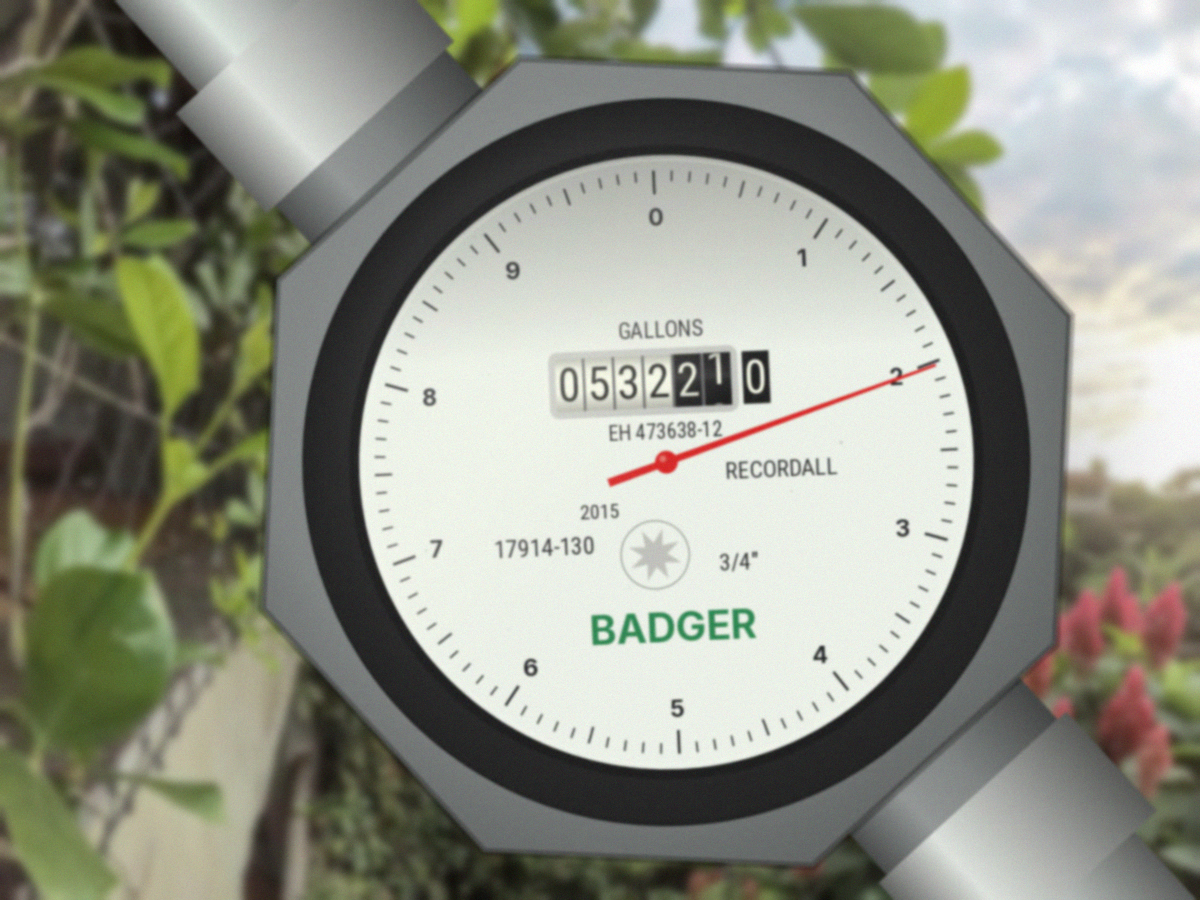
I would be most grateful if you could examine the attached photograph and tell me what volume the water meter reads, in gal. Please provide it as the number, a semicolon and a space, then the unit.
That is 532212.0; gal
